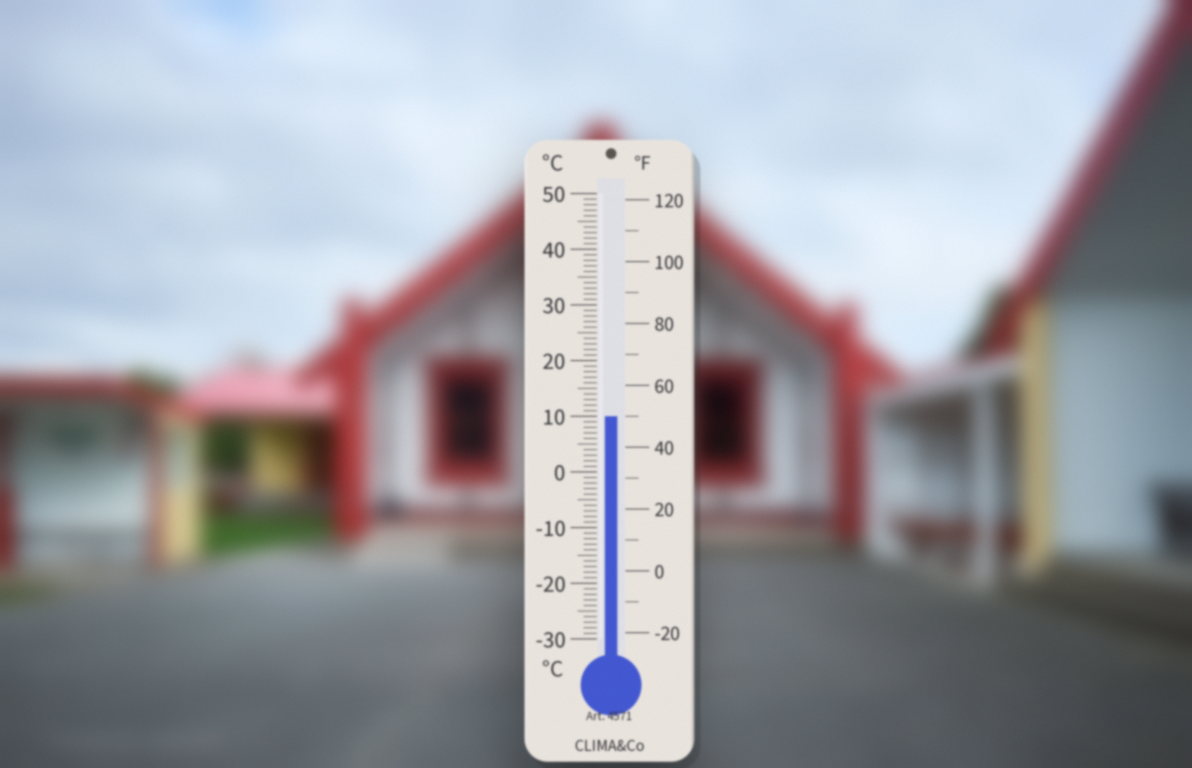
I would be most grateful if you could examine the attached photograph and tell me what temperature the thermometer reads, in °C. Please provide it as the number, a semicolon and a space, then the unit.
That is 10; °C
